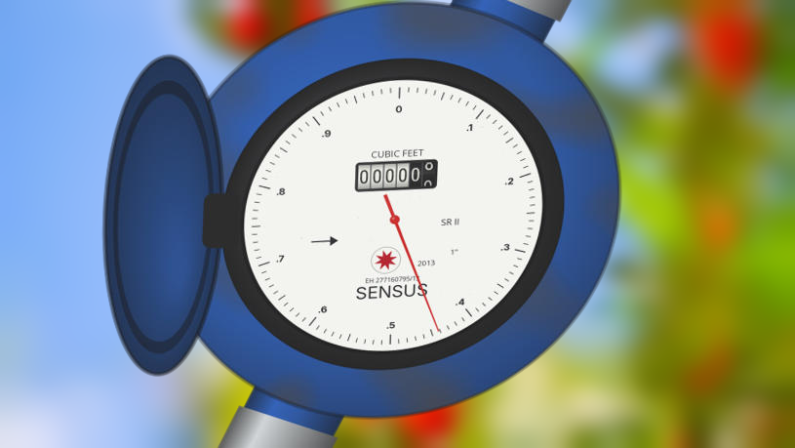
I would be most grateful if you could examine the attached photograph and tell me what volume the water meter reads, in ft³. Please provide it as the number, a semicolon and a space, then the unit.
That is 8.44; ft³
